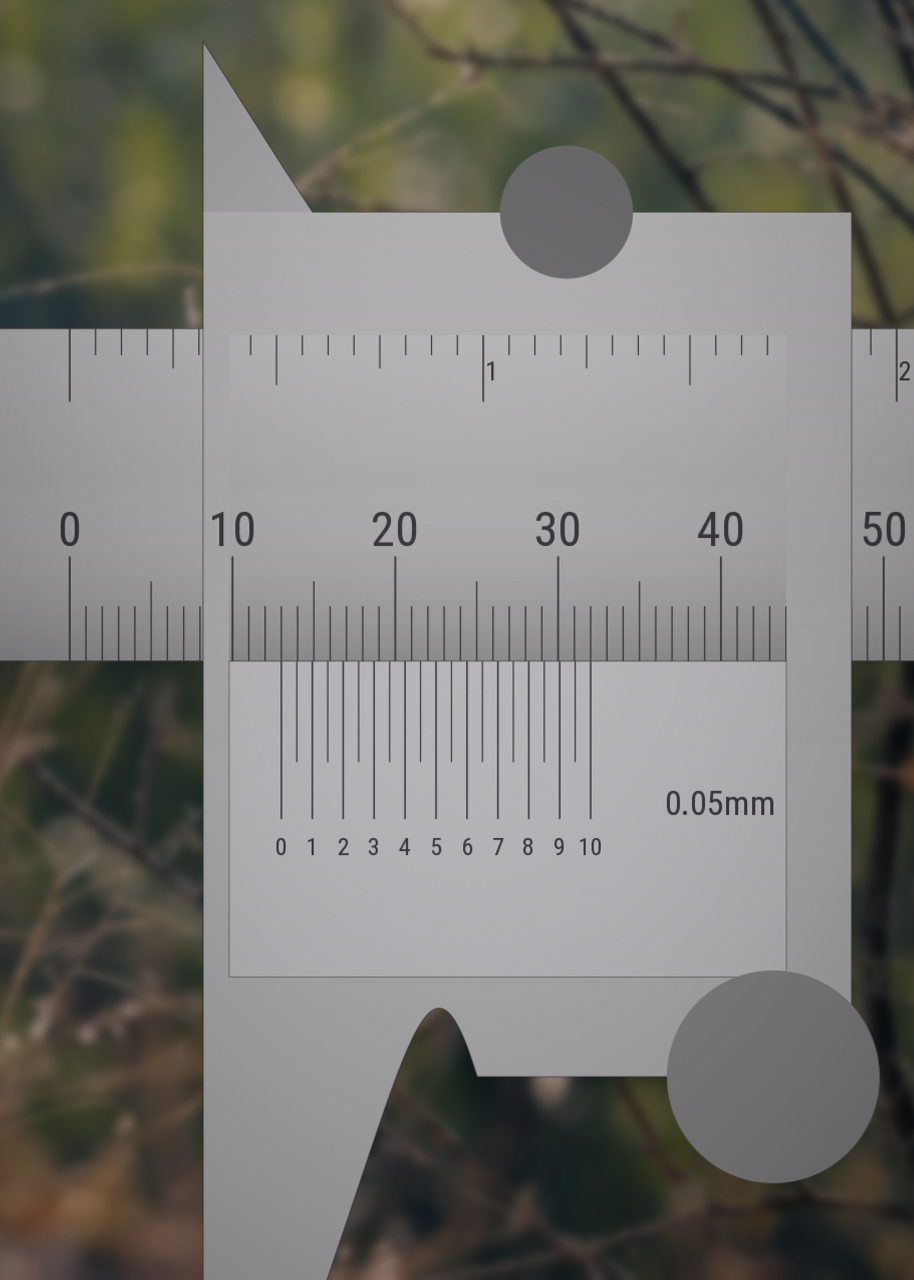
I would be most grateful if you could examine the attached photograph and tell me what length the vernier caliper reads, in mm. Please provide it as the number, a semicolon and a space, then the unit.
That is 13.0; mm
